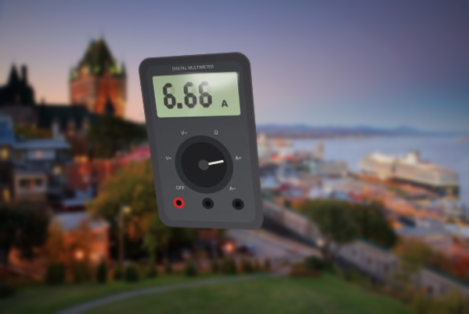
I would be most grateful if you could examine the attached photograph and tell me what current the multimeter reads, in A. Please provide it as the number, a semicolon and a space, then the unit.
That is 6.66; A
